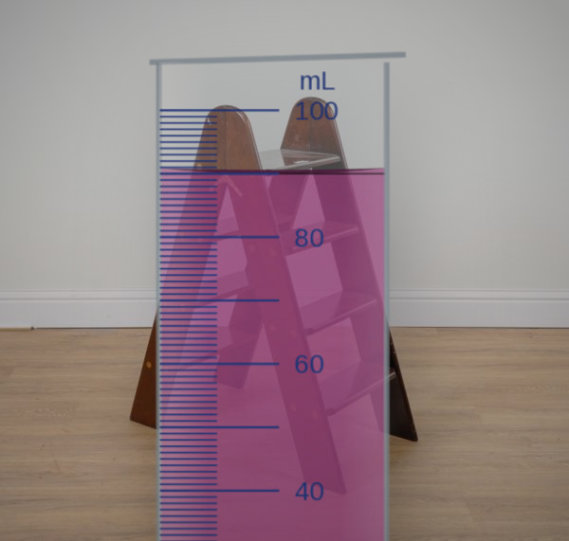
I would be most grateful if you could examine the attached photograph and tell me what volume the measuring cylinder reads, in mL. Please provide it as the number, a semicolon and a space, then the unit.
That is 90; mL
